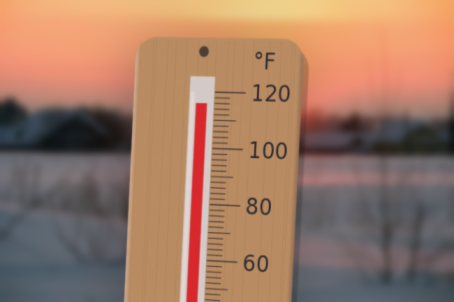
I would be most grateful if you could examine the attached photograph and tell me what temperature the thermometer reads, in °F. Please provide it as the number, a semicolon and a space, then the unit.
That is 116; °F
